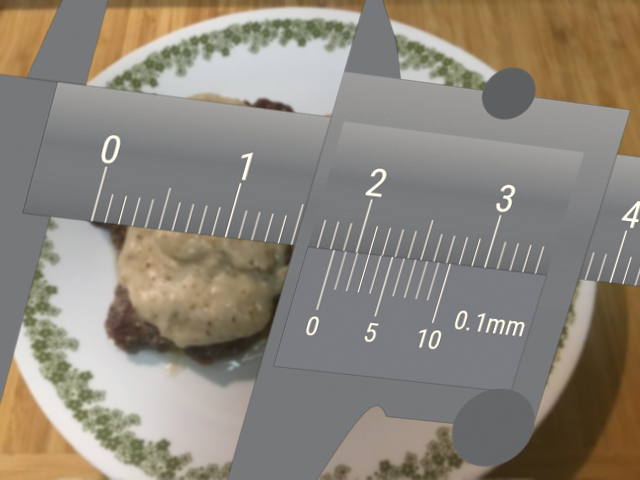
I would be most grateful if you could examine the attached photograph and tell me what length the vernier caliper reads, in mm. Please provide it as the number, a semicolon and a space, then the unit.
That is 18.3; mm
